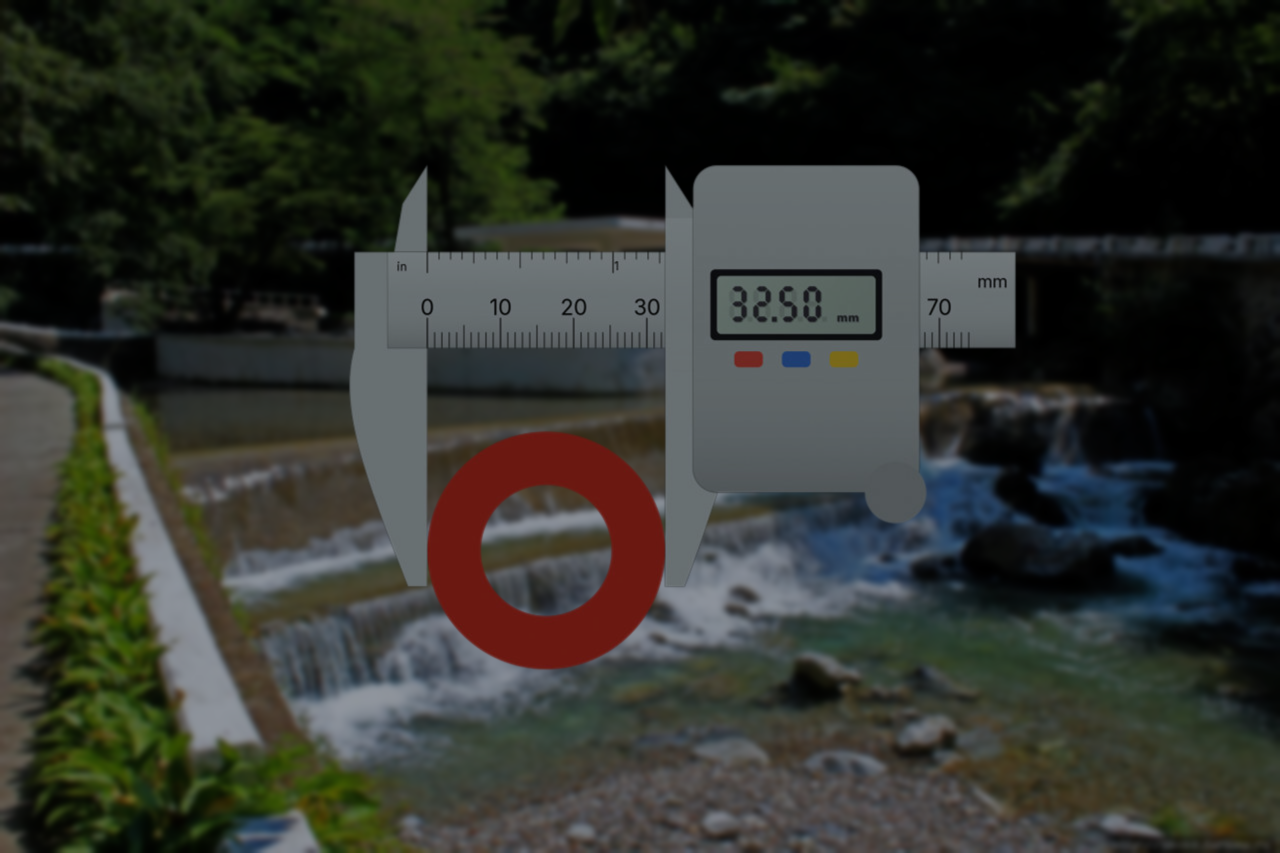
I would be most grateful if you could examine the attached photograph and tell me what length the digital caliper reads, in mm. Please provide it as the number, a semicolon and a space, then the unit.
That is 32.50; mm
